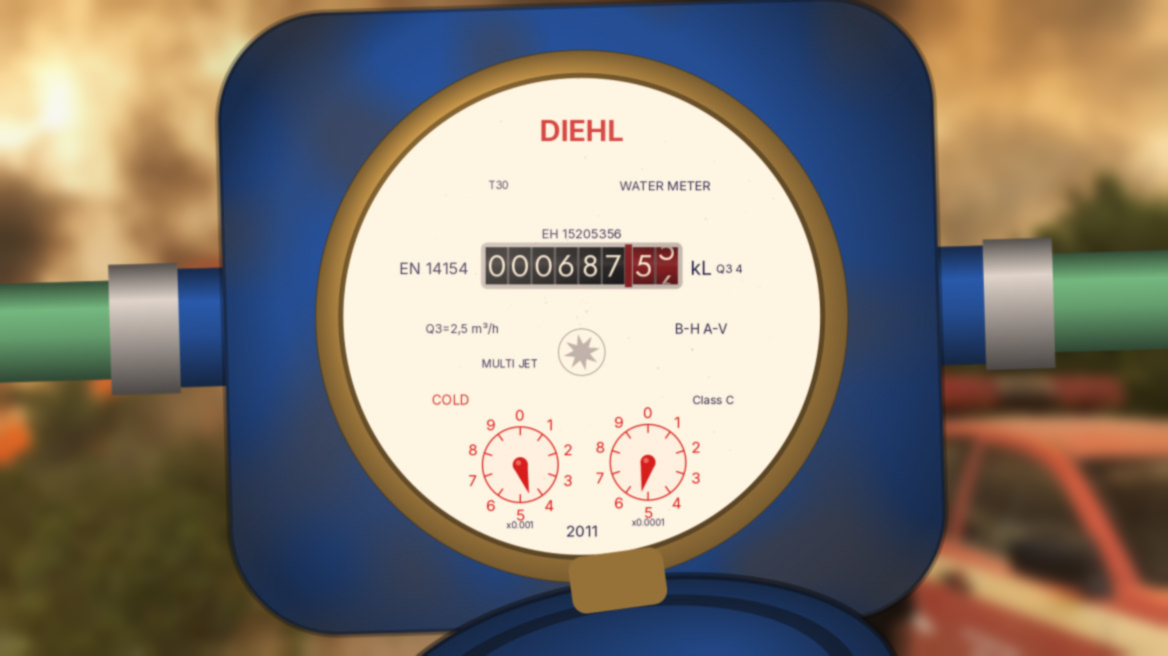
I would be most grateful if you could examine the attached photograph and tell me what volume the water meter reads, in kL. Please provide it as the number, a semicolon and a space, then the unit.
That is 687.5545; kL
